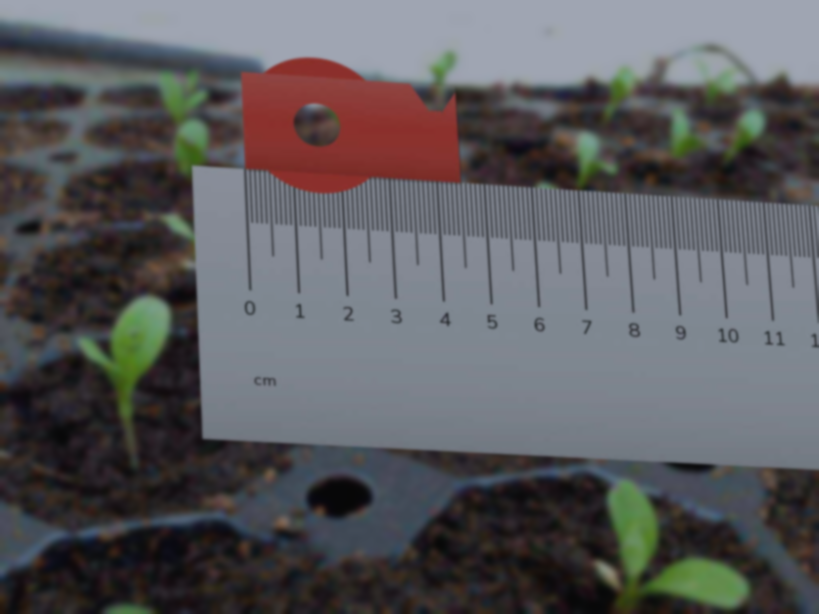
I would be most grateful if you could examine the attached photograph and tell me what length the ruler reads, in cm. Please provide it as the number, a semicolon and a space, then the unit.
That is 4.5; cm
